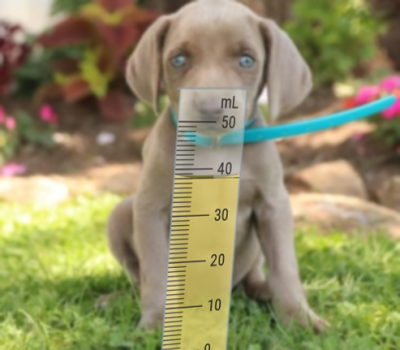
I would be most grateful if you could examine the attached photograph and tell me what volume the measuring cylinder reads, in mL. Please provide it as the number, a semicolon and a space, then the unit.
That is 38; mL
